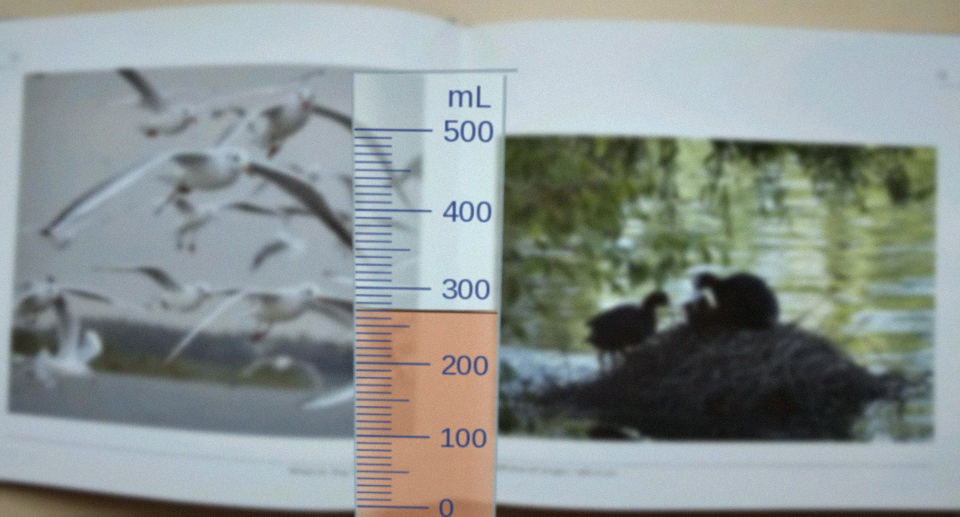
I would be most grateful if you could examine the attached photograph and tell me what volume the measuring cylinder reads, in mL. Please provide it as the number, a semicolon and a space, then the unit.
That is 270; mL
